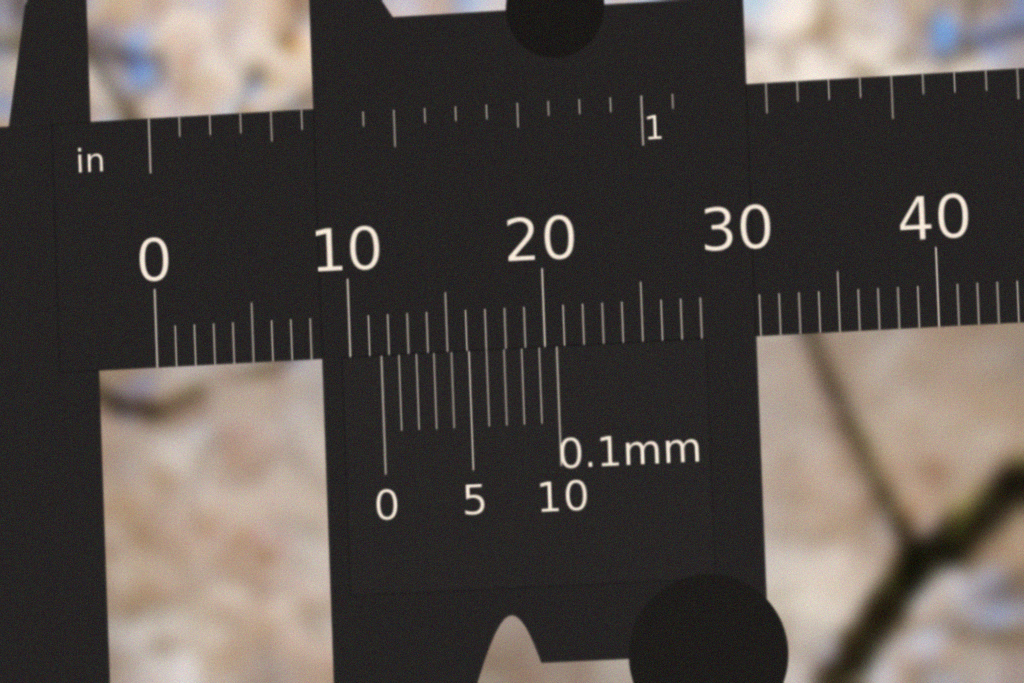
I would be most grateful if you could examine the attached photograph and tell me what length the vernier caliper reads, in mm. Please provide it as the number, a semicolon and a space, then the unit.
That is 11.6; mm
